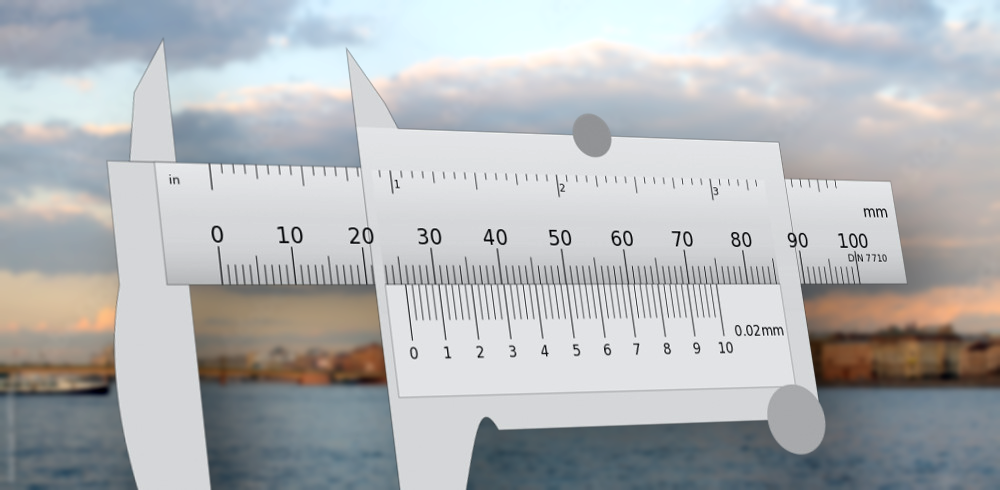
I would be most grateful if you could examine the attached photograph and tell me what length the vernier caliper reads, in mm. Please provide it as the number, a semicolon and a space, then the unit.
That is 25.6; mm
